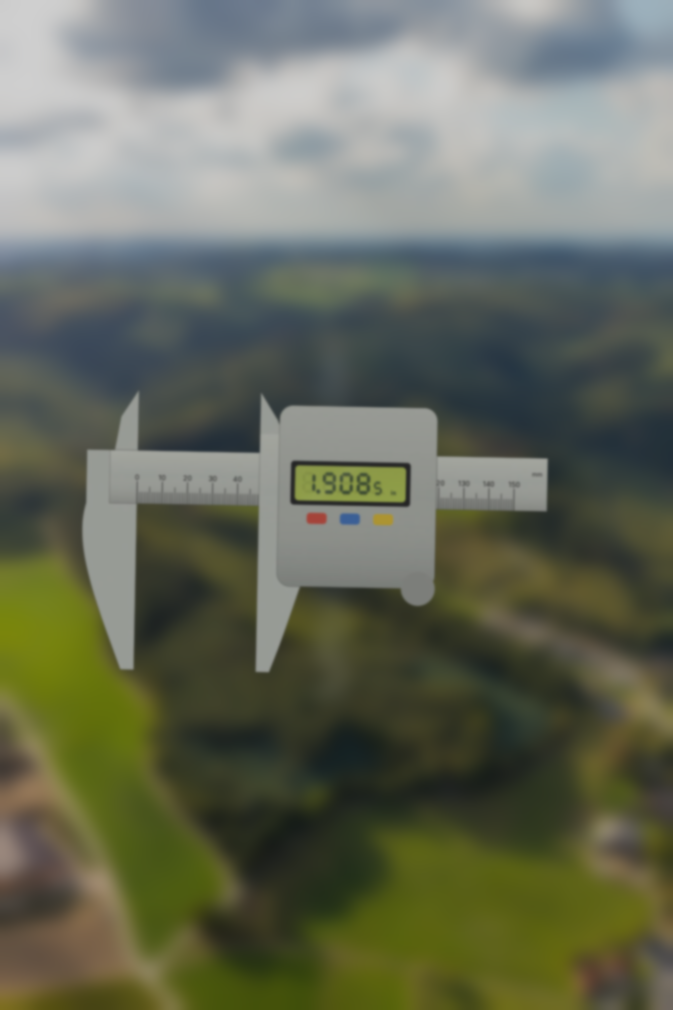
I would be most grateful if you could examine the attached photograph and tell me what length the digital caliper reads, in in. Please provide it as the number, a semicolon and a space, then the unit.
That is 1.9085; in
